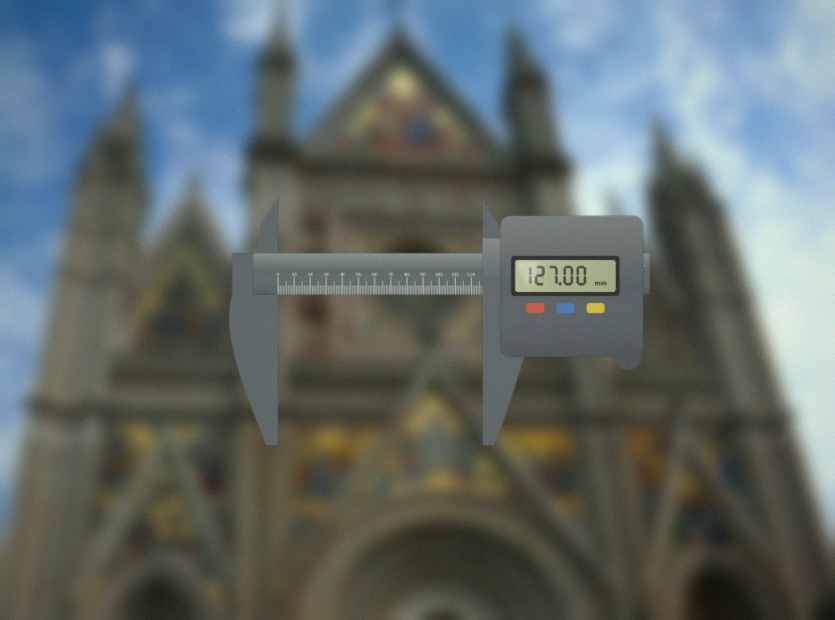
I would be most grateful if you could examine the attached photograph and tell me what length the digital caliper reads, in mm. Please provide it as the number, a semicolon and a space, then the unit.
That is 127.00; mm
